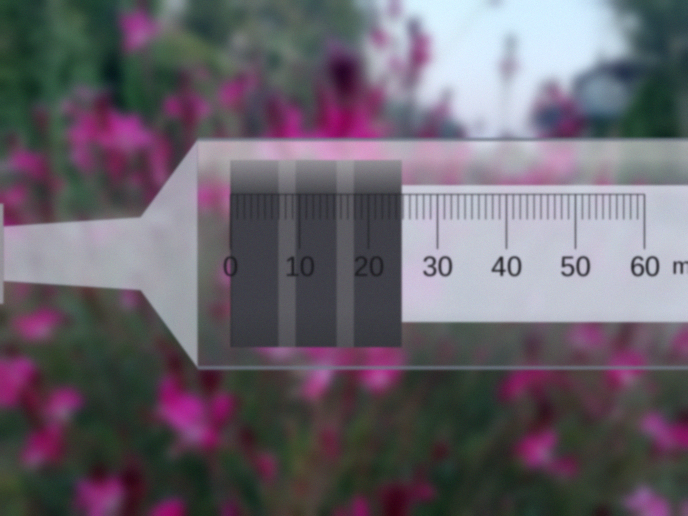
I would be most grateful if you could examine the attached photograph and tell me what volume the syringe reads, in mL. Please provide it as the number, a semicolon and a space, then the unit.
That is 0; mL
